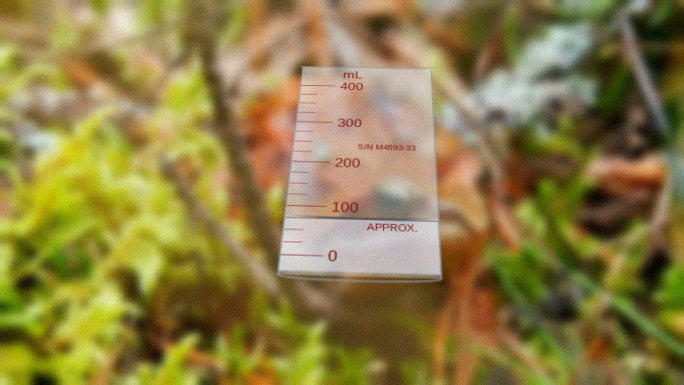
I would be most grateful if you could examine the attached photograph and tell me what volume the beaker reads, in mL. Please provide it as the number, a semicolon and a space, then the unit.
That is 75; mL
